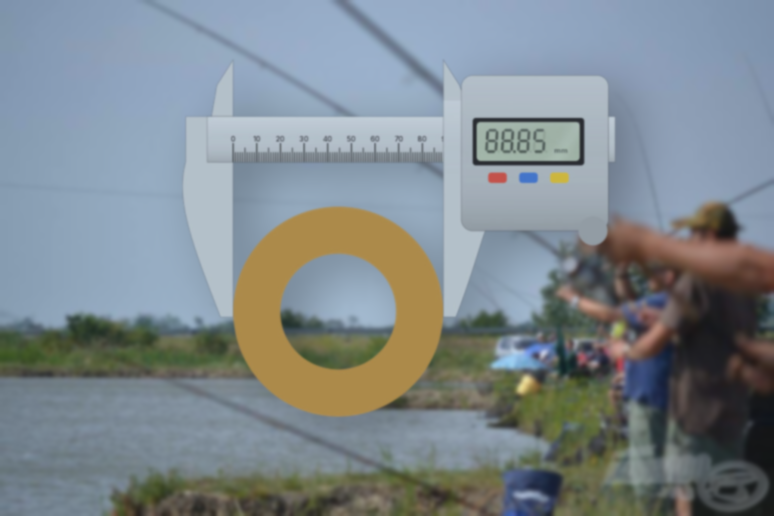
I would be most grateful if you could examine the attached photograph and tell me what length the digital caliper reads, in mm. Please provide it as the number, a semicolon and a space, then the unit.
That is 88.85; mm
